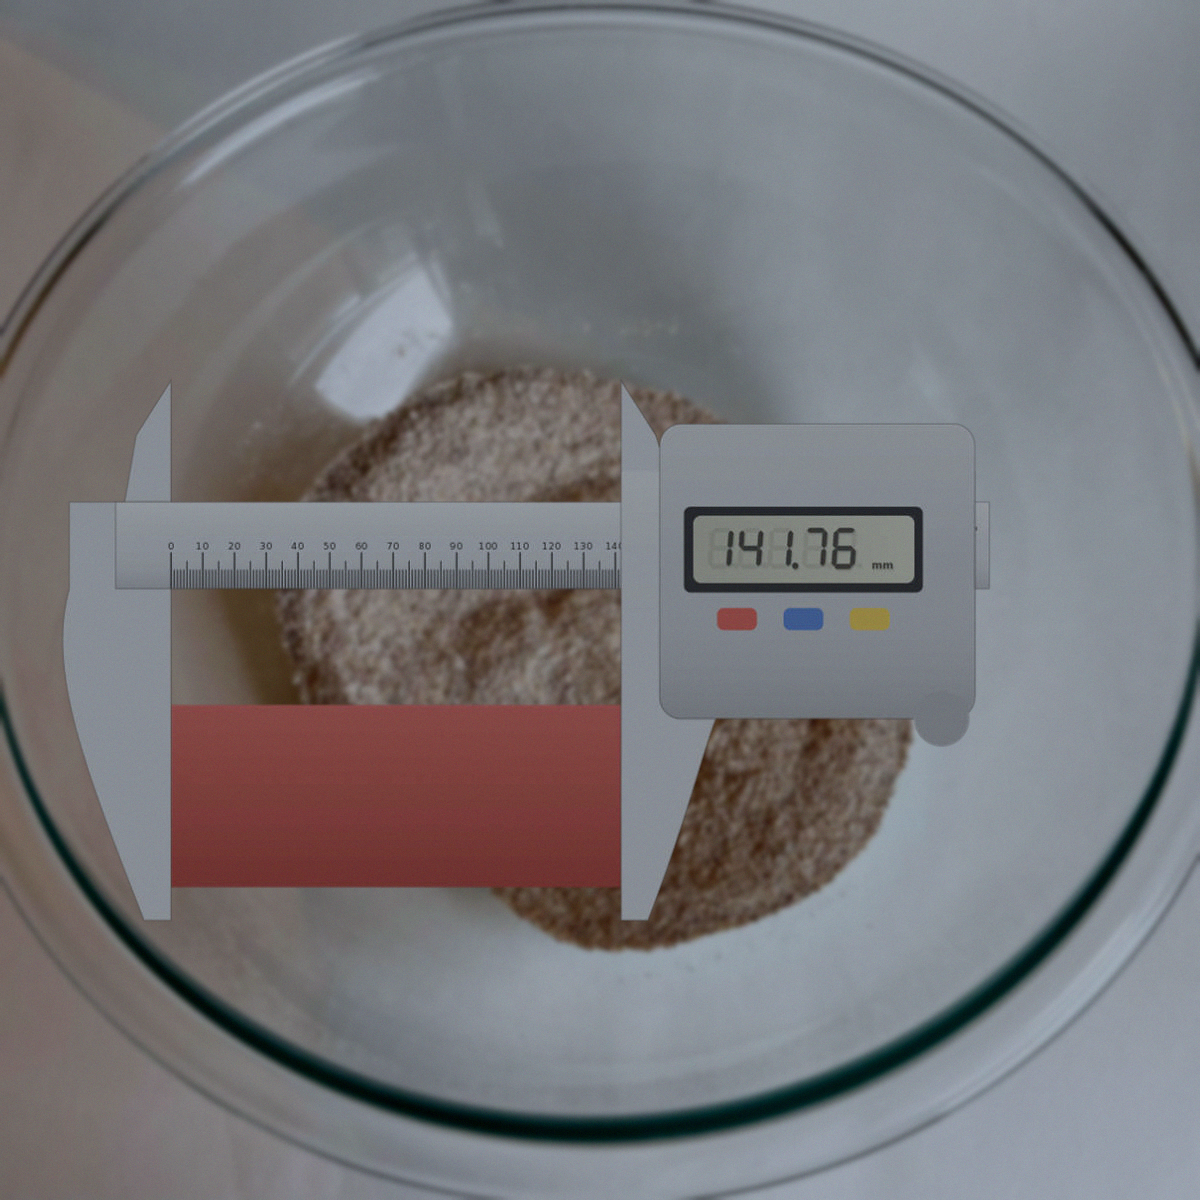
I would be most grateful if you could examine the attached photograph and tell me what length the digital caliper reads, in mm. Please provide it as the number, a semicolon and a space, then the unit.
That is 141.76; mm
